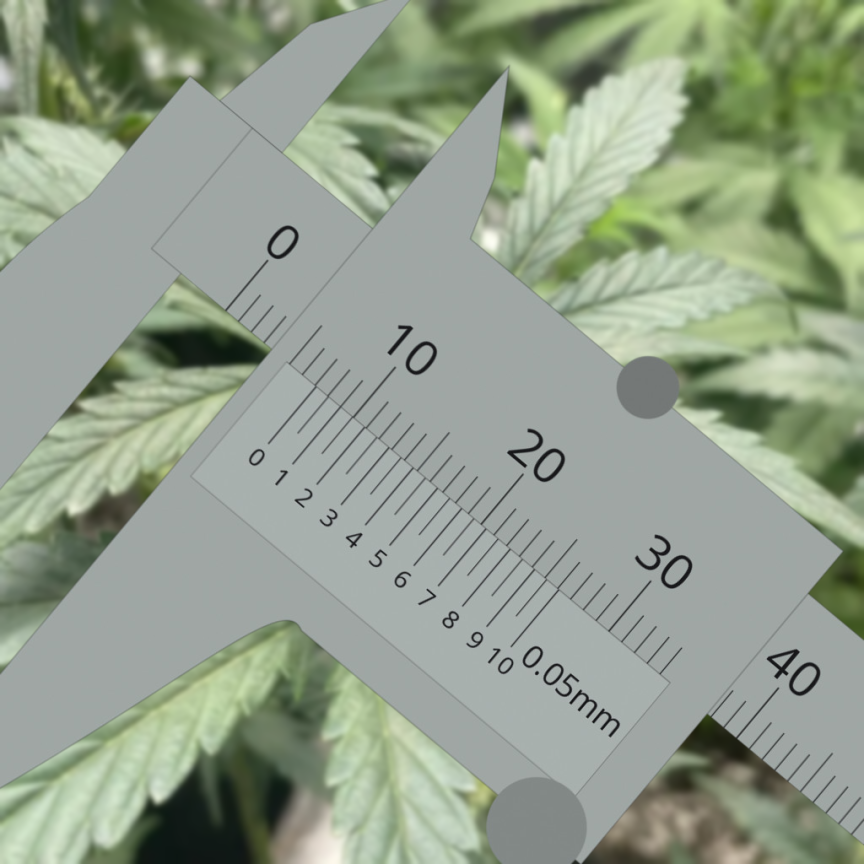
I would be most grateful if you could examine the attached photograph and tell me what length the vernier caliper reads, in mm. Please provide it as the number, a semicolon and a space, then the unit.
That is 7.1; mm
